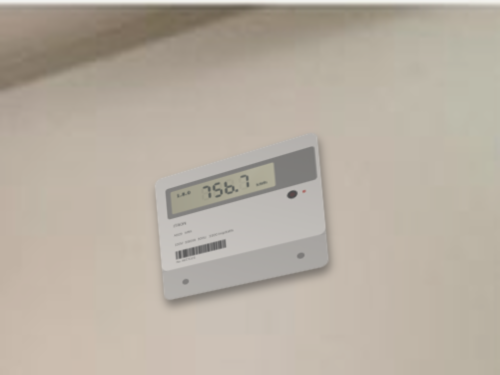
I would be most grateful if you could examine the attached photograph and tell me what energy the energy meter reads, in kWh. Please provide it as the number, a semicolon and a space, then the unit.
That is 756.7; kWh
